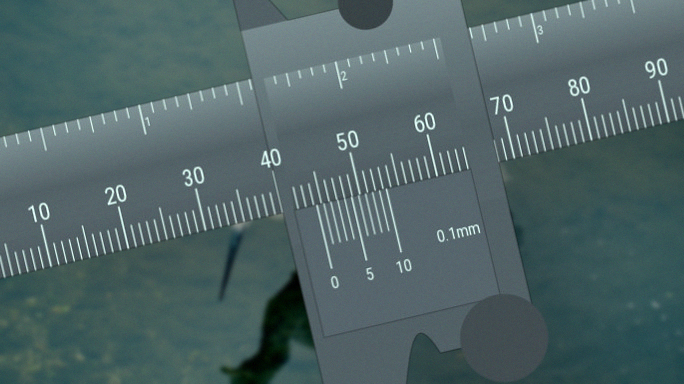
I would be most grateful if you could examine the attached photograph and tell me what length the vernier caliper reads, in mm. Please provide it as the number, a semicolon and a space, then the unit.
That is 44.4; mm
